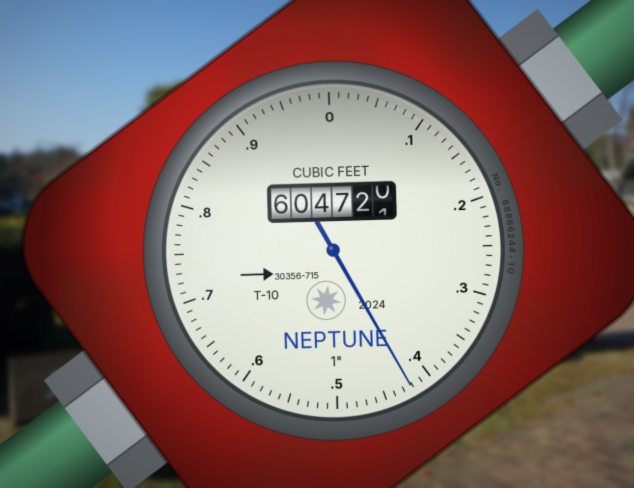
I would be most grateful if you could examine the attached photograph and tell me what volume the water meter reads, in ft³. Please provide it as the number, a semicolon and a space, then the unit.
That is 604720.42; ft³
